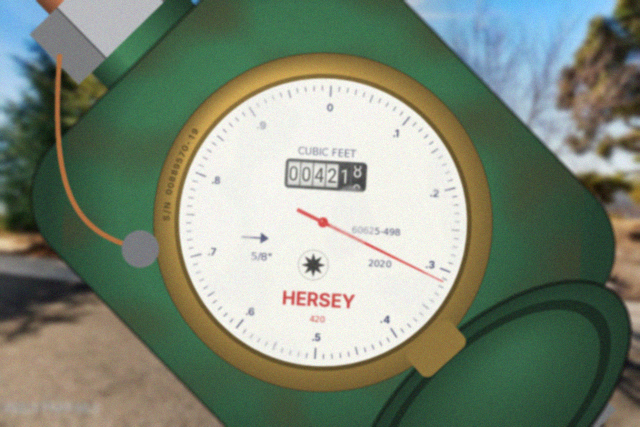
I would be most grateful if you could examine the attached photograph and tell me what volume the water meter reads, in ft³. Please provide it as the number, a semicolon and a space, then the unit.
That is 4218.31; ft³
